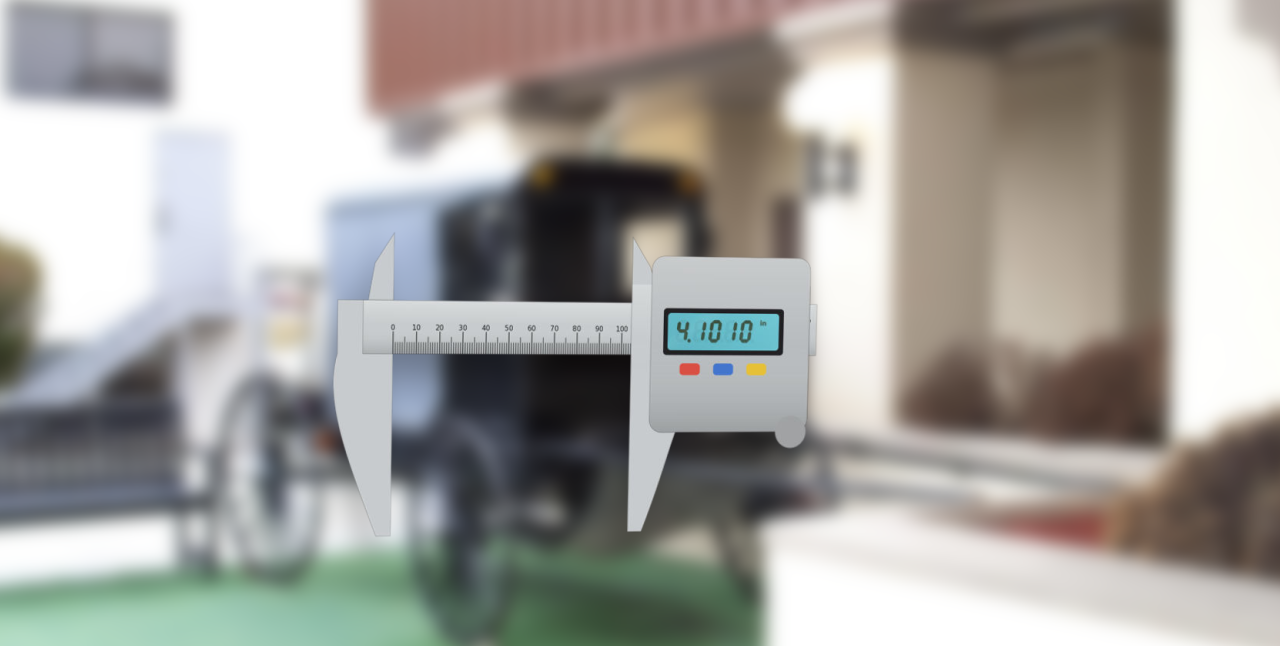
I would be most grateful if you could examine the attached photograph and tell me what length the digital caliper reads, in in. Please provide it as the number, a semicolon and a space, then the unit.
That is 4.1010; in
